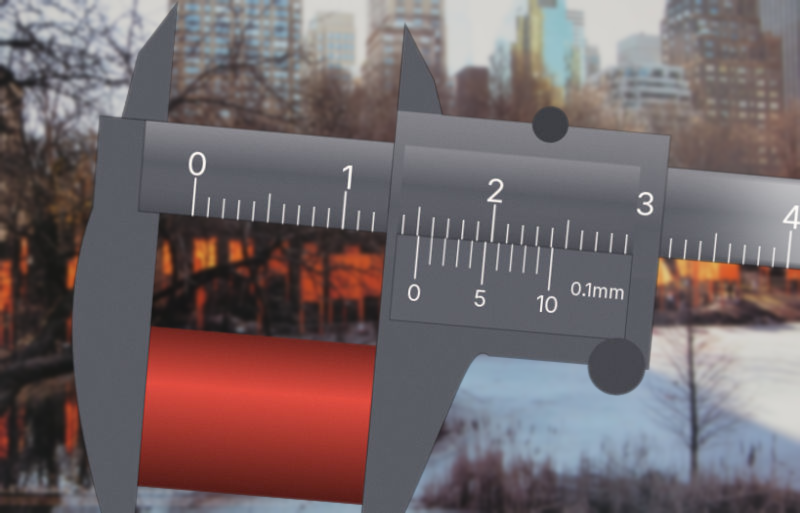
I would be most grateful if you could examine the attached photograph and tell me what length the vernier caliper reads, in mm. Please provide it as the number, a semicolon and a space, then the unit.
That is 15.1; mm
